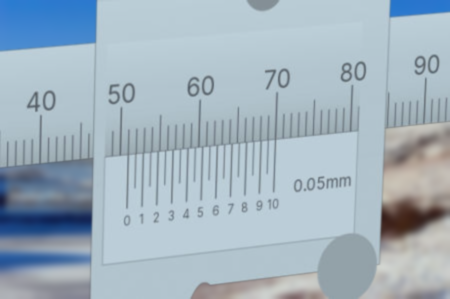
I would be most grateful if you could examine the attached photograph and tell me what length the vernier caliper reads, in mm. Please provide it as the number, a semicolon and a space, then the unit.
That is 51.0; mm
